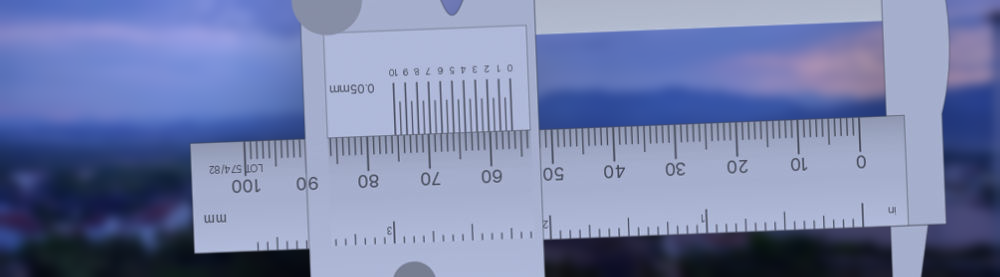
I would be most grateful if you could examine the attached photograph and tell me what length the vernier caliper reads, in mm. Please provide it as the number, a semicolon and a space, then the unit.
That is 56.4; mm
